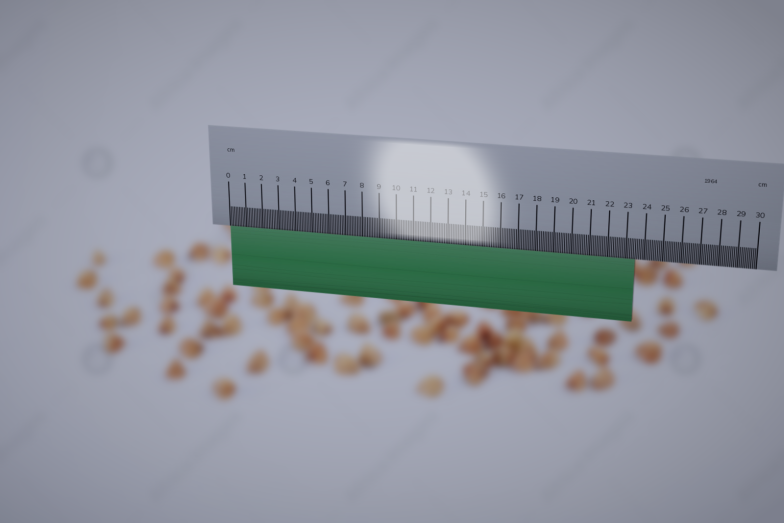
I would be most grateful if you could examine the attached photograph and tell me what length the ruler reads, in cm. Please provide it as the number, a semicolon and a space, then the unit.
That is 23.5; cm
